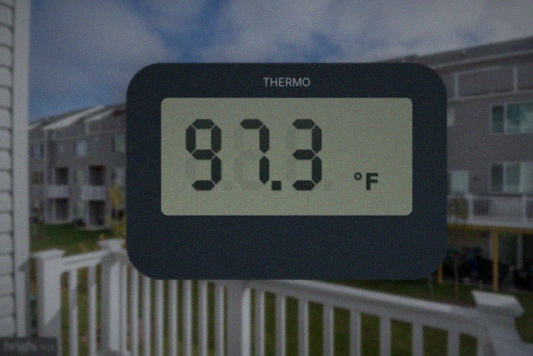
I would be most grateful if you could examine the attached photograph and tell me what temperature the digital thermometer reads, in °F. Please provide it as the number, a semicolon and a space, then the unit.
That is 97.3; °F
